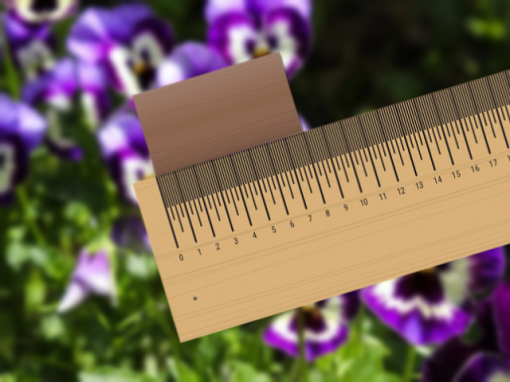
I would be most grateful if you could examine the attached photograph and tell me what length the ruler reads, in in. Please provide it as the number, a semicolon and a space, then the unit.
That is 8; in
